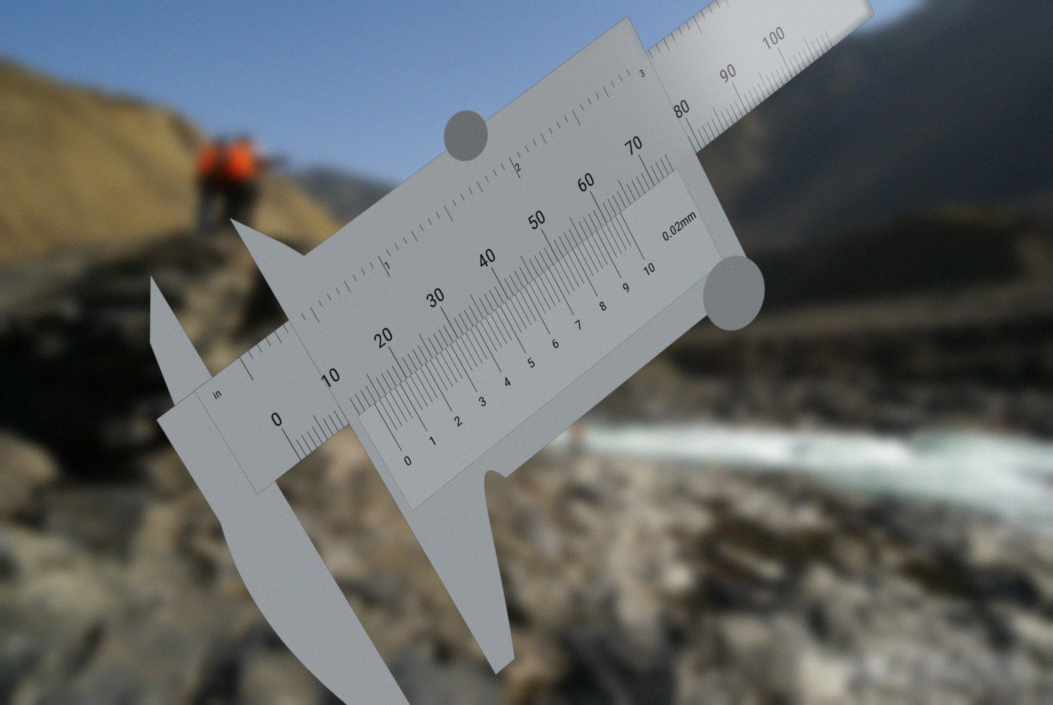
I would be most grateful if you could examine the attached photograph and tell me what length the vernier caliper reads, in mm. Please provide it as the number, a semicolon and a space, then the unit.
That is 13.8; mm
